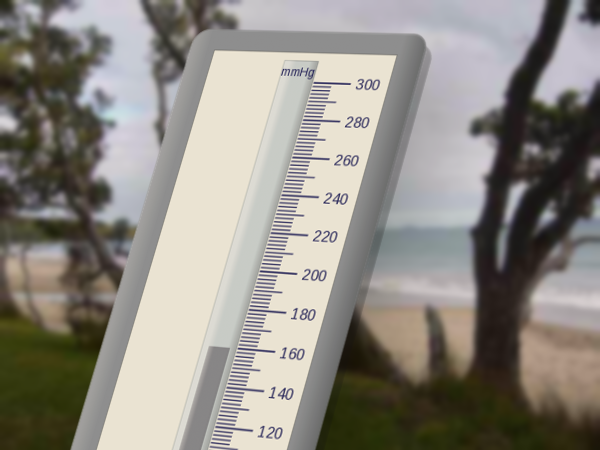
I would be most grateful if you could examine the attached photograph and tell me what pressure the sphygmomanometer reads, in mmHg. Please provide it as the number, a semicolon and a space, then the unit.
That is 160; mmHg
